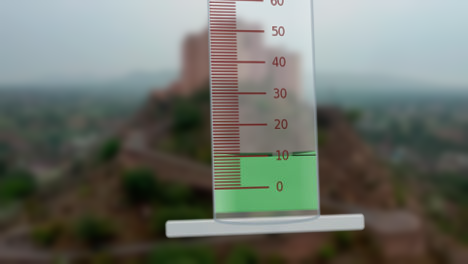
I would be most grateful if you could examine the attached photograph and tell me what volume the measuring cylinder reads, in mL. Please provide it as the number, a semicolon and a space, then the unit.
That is 10; mL
